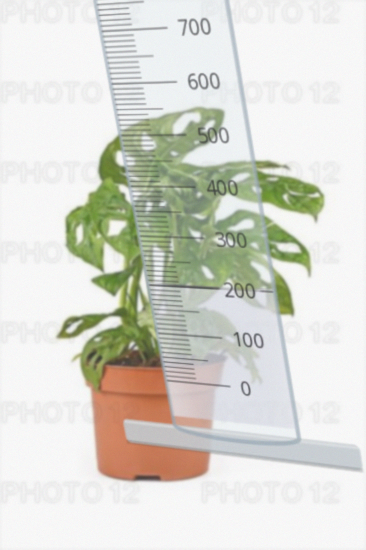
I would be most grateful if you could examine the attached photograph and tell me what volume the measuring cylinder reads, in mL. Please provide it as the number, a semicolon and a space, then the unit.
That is 200; mL
